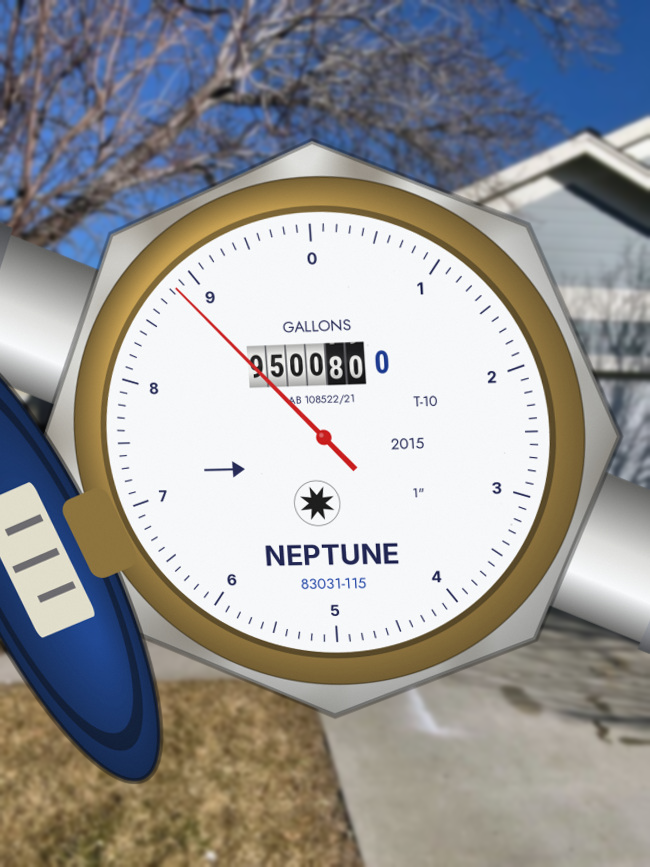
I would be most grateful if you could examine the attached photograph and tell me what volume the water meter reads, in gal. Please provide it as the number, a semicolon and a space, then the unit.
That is 9500798.8; gal
